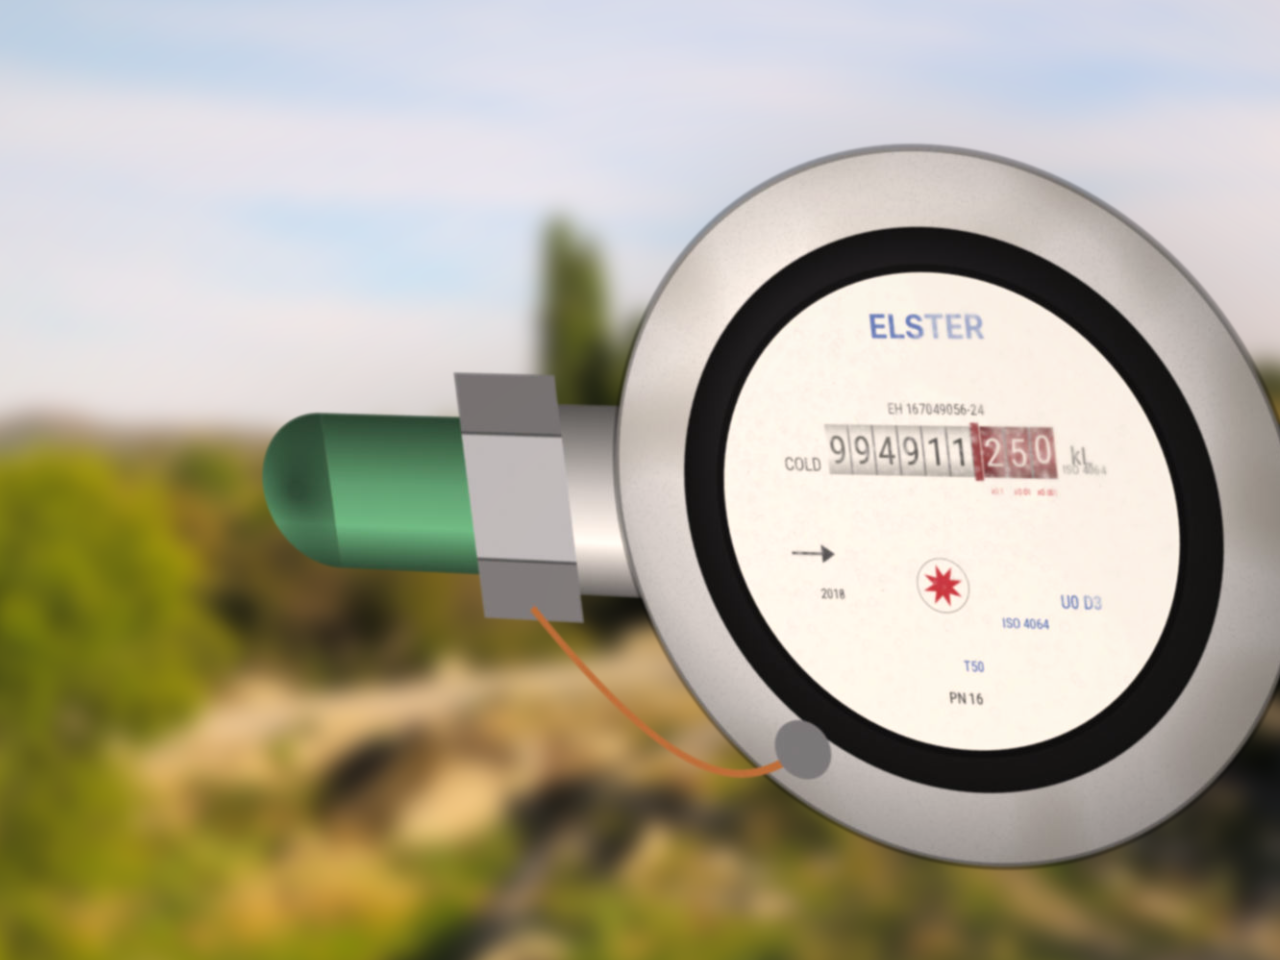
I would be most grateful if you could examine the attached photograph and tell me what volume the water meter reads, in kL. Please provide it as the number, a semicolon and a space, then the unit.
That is 994911.250; kL
